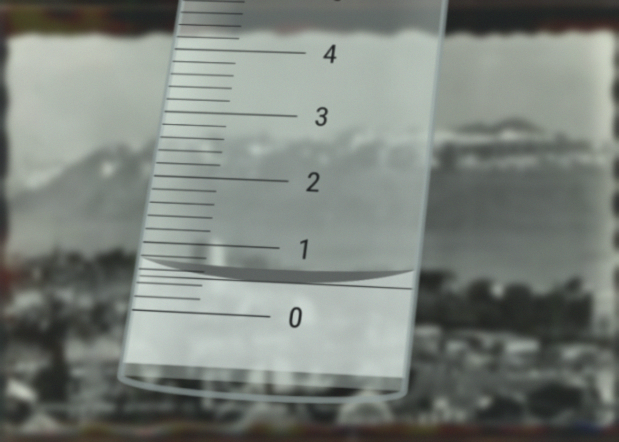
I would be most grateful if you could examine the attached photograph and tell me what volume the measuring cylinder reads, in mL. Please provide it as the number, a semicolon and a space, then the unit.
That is 0.5; mL
